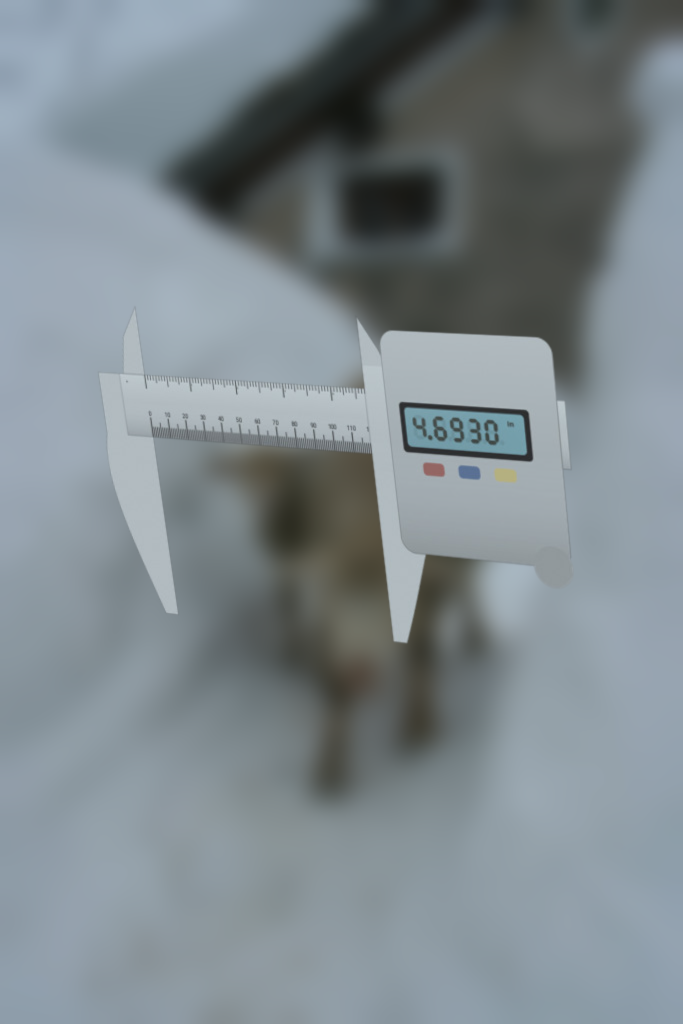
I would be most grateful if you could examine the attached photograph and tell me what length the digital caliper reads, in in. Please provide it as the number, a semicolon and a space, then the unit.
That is 4.6930; in
